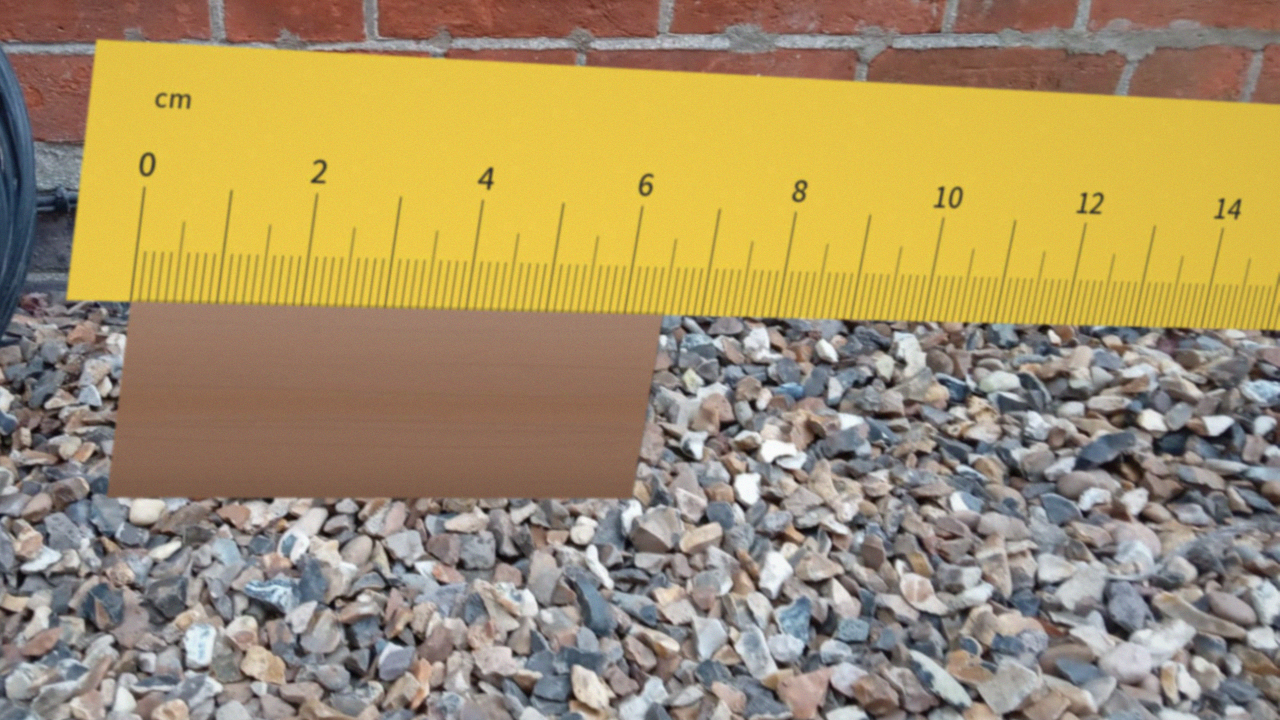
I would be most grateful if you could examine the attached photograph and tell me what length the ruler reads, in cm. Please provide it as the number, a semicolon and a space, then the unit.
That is 6.5; cm
